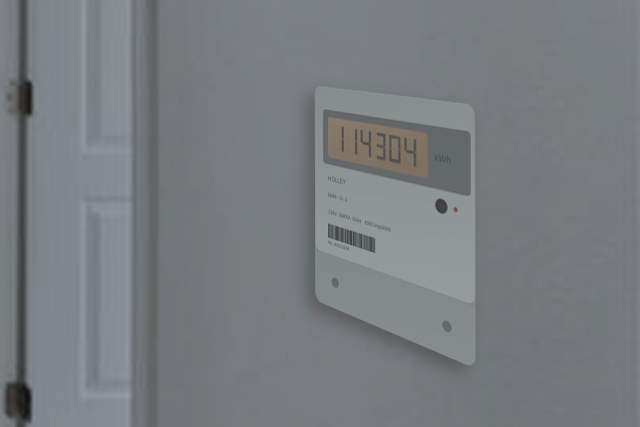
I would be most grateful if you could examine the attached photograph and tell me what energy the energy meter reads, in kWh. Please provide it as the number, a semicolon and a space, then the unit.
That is 114304; kWh
